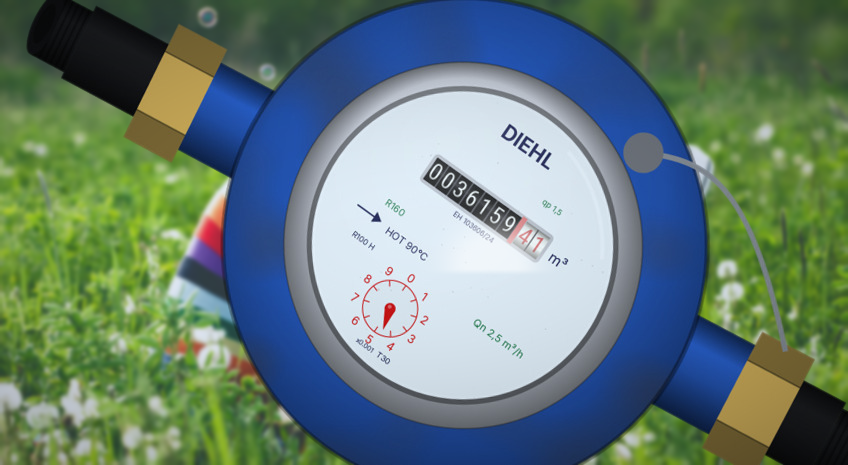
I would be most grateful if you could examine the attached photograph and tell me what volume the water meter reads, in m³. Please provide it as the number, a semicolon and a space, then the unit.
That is 36159.414; m³
